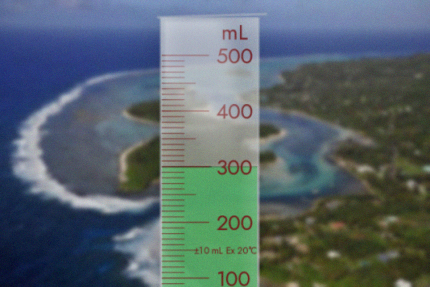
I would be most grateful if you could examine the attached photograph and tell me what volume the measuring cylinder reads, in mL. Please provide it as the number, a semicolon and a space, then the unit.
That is 300; mL
